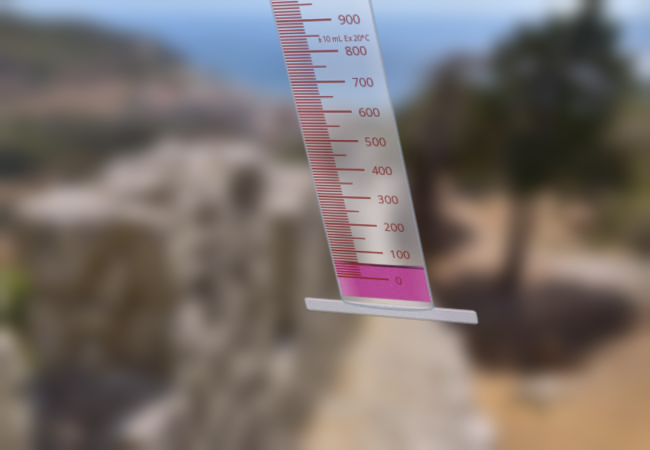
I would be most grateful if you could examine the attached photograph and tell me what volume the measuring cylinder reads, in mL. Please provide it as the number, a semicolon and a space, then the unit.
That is 50; mL
